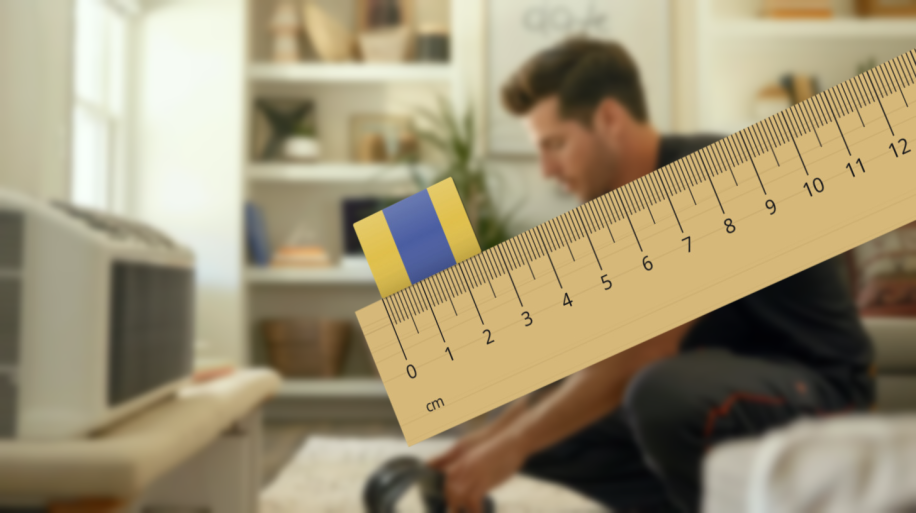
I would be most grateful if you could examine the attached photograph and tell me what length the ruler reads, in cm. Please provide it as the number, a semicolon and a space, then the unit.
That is 2.6; cm
